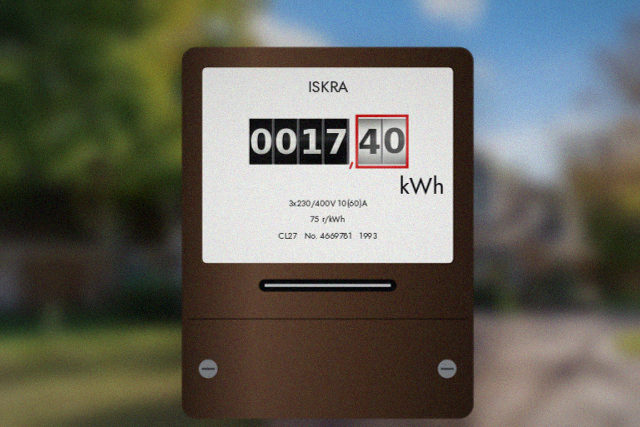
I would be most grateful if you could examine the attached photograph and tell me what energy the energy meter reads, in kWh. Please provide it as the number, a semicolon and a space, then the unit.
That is 17.40; kWh
